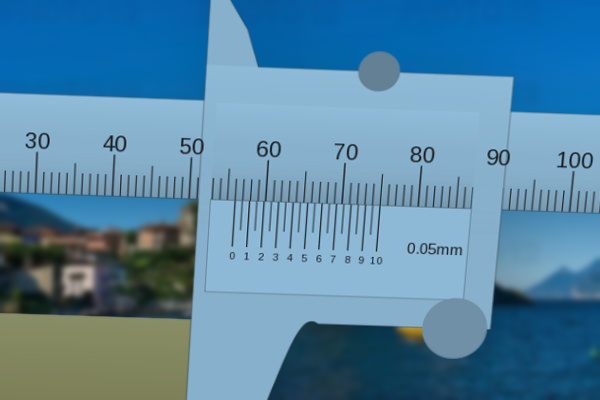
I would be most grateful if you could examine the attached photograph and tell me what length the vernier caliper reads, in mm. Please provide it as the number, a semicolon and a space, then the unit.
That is 56.0; mm
